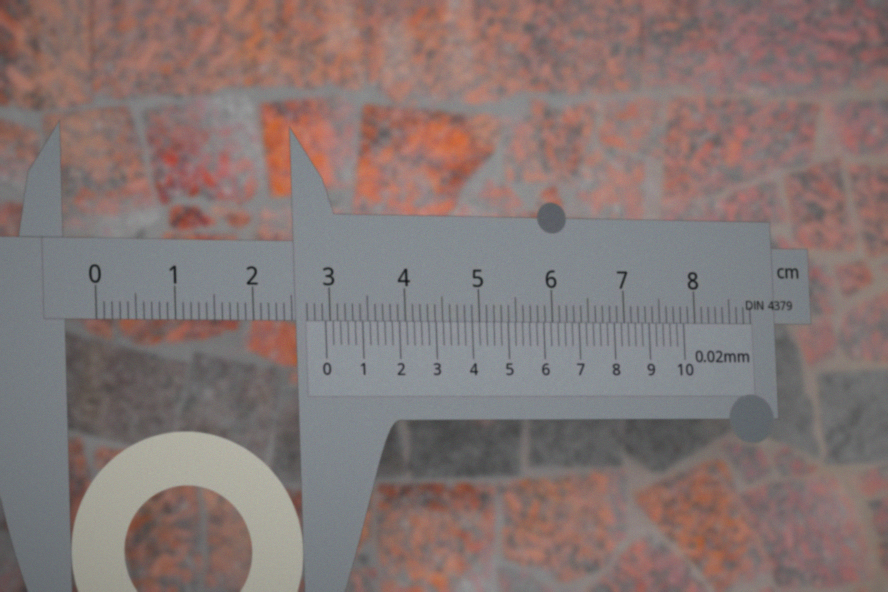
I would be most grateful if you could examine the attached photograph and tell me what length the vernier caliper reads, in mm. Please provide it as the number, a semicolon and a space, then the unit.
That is 29.4; mm
